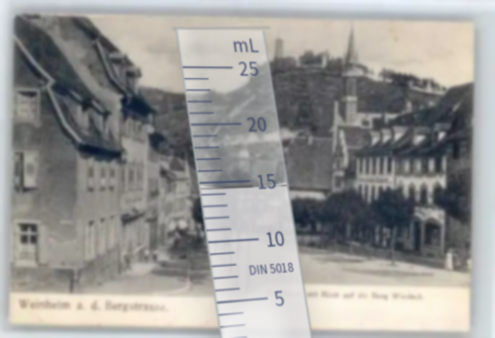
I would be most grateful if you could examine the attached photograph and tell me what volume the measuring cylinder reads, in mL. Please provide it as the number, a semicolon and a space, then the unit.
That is 14.5; mL
